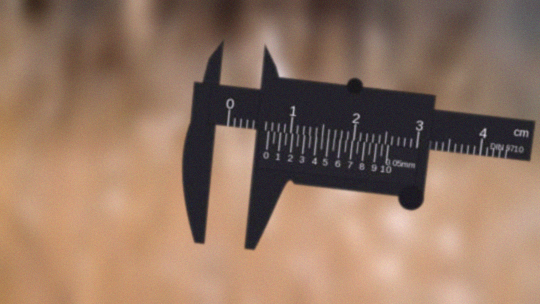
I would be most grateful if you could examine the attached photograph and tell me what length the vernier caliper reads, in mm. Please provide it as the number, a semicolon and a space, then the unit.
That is 6.5; mm
